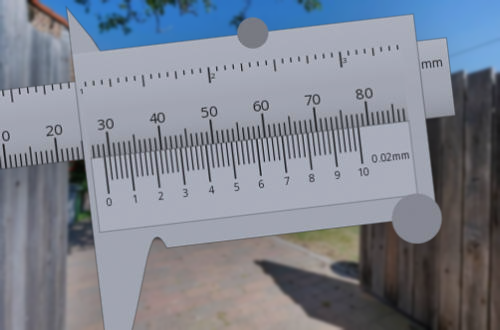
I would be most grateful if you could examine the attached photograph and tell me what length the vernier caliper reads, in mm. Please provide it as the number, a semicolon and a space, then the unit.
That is 29.0; mm
